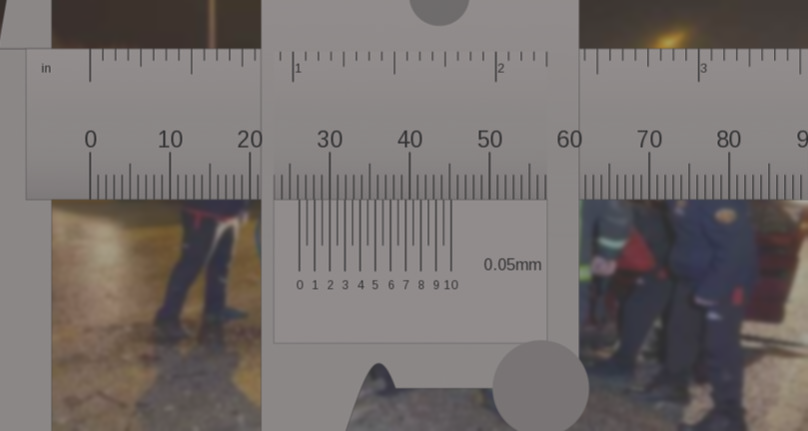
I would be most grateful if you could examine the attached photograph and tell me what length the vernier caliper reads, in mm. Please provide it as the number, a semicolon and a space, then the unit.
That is 26.2; mm
